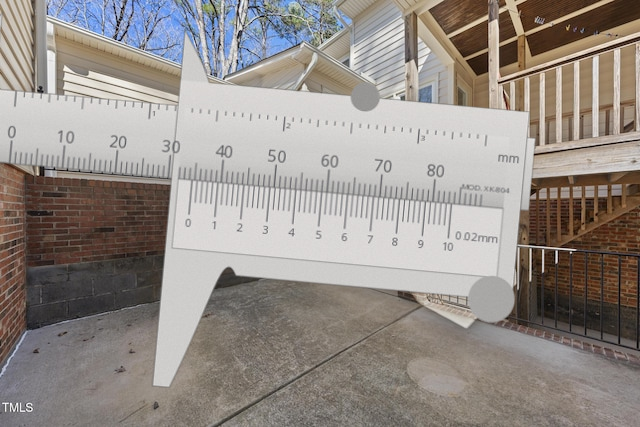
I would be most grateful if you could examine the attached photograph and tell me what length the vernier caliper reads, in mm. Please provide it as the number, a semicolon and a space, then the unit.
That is 34.5; mm
